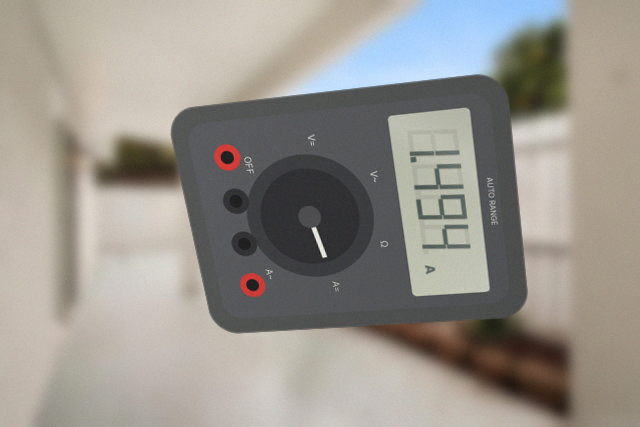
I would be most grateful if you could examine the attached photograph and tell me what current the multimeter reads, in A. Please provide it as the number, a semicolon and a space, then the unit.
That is 1.494; A
